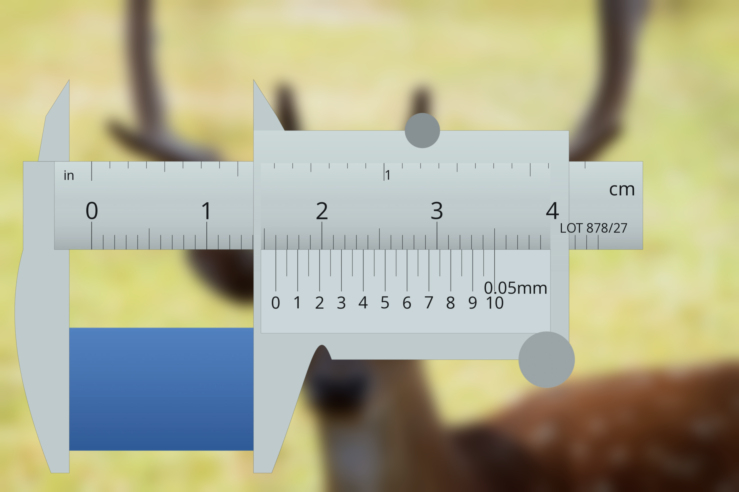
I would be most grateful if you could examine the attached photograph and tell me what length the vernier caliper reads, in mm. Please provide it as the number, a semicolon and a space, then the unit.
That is 16.0; mm
